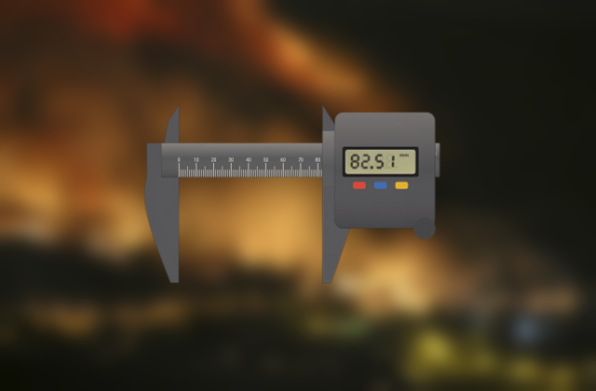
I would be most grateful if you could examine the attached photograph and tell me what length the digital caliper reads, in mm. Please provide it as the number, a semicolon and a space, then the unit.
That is 82.51; mm
